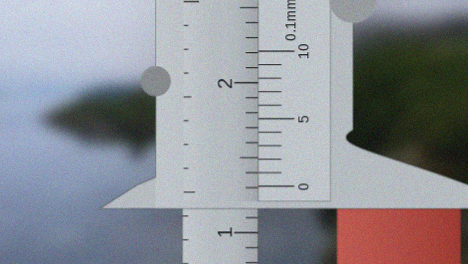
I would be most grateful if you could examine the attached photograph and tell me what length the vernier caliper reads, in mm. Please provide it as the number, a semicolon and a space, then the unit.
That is 13.1; mm
